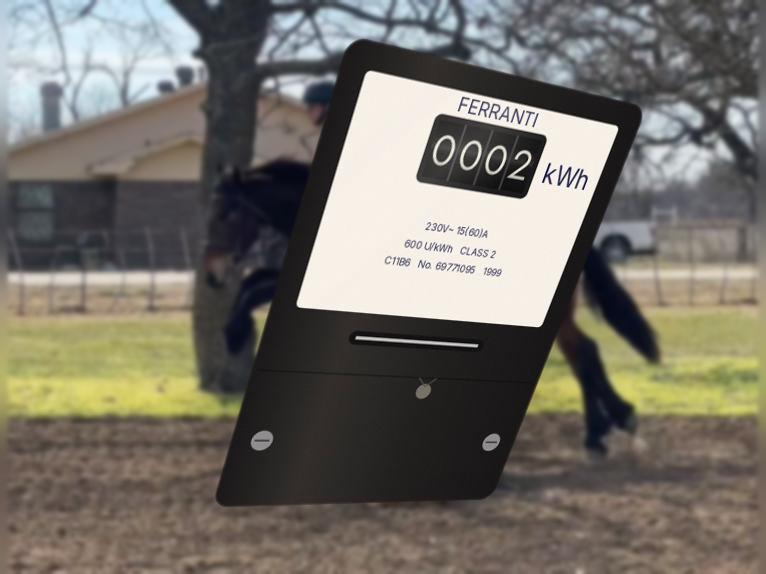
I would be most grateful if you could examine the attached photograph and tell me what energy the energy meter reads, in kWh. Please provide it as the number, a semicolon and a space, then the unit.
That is 2; kWh
